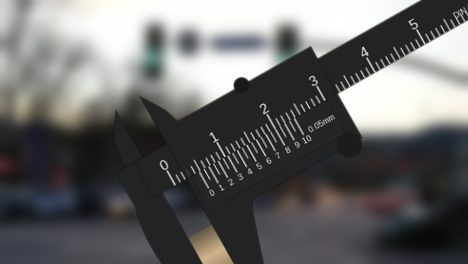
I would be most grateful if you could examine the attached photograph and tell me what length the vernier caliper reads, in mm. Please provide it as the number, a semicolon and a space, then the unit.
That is 4.8; mm
